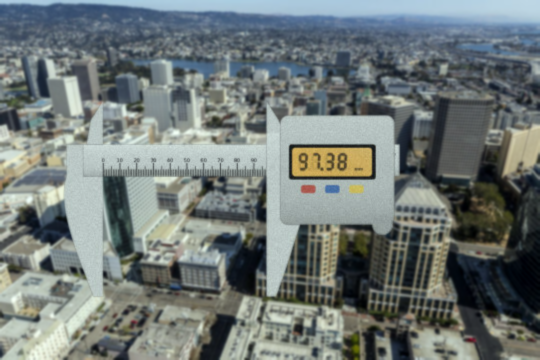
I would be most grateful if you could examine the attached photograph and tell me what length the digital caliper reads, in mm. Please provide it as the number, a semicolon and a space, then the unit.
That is 97.38; mm
